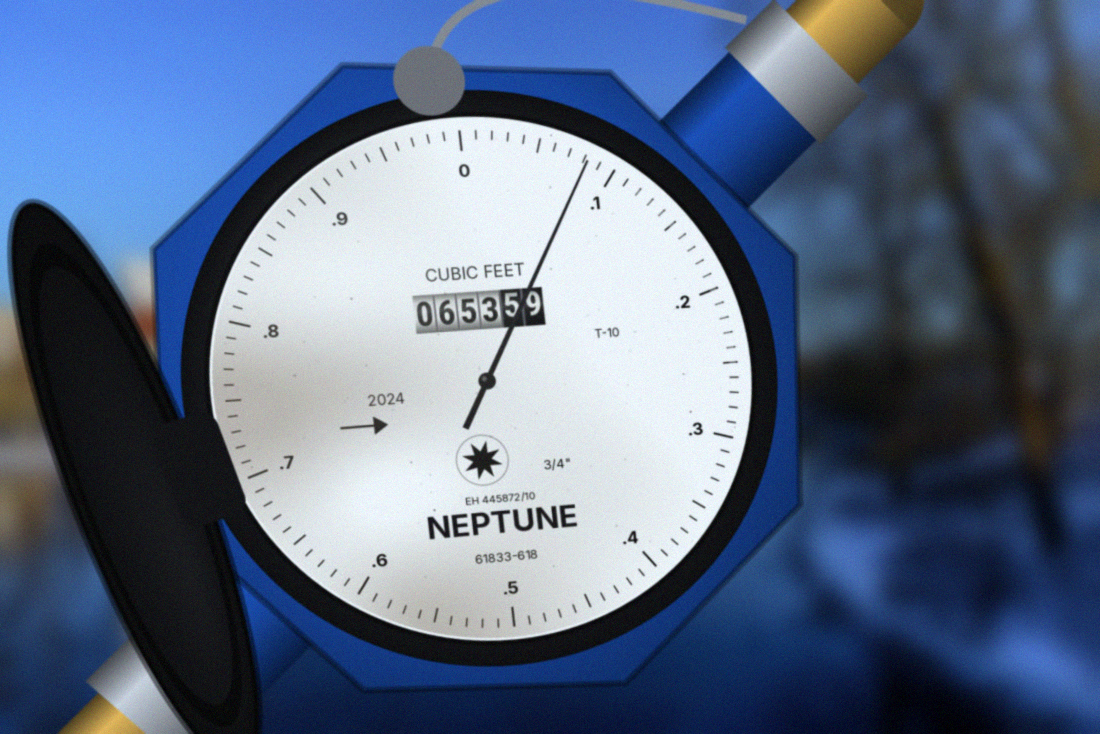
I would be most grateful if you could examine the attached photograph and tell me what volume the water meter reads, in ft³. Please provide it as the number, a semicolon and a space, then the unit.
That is 65359.08; ft³
